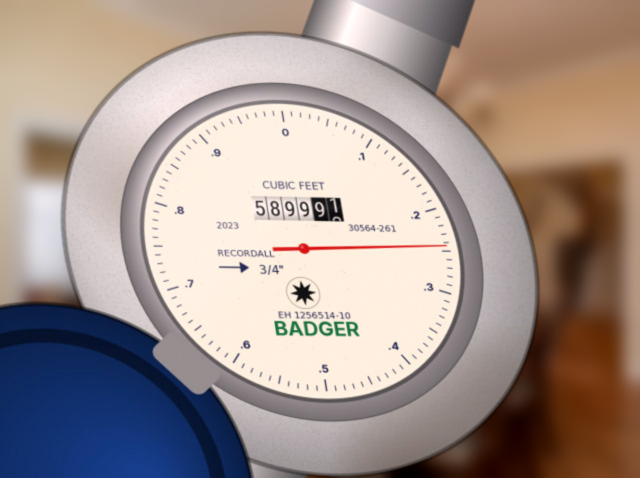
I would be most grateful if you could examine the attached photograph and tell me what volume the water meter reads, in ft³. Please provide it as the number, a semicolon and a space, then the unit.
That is 589991.24; ft³
